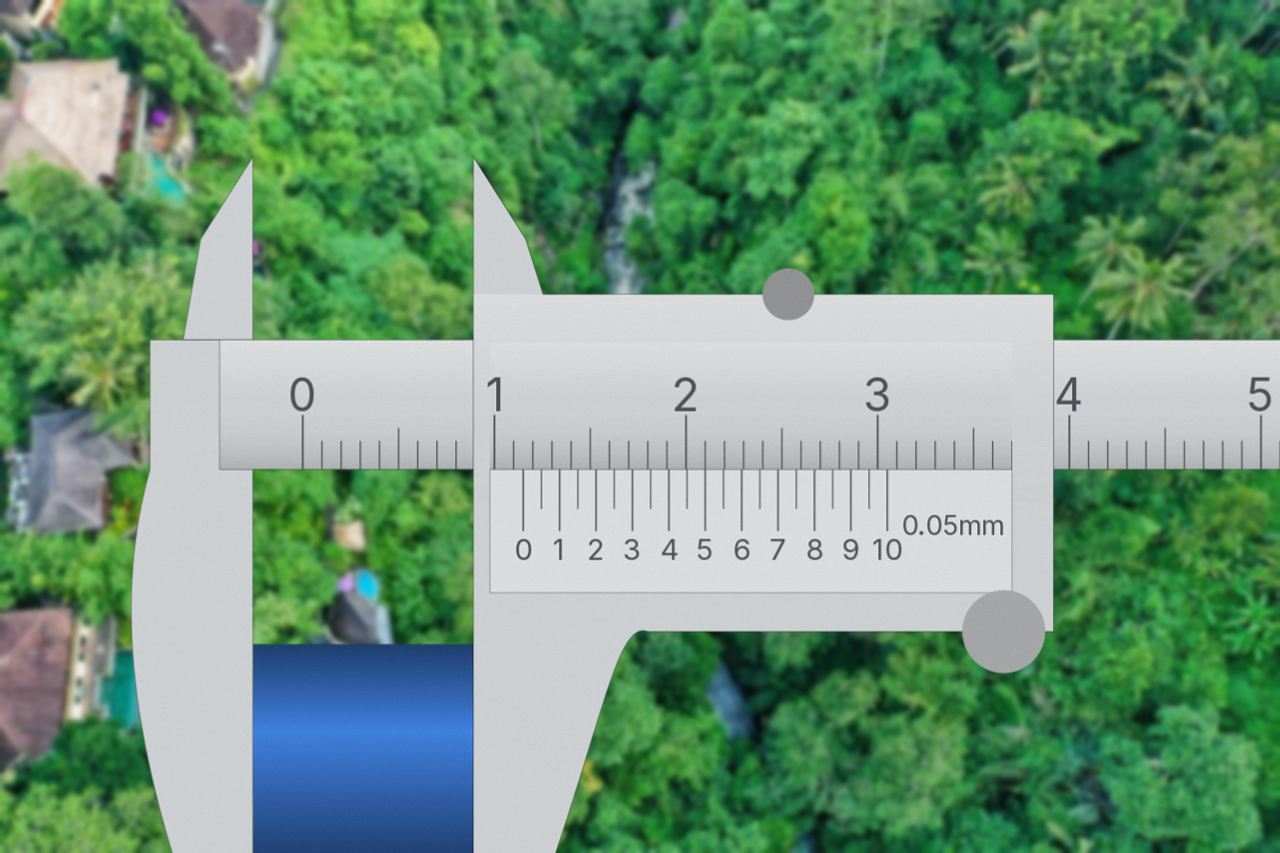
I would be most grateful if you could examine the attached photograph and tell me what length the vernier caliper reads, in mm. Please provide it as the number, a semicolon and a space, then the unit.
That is 11.5; mm
